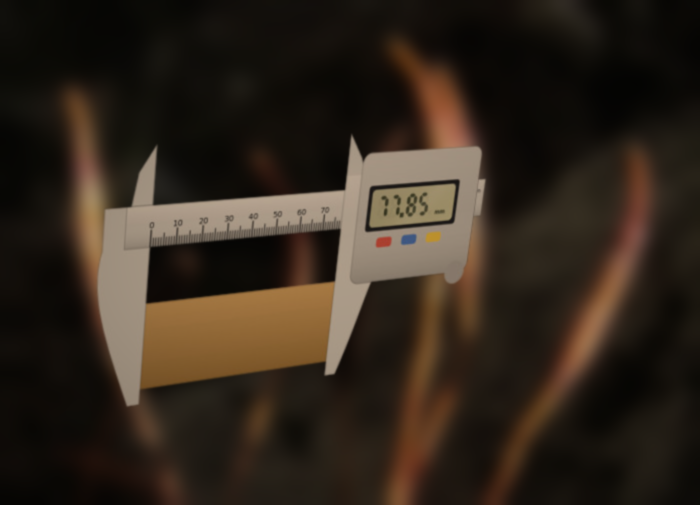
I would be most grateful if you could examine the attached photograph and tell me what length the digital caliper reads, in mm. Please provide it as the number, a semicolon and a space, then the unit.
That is 77.85; mm
